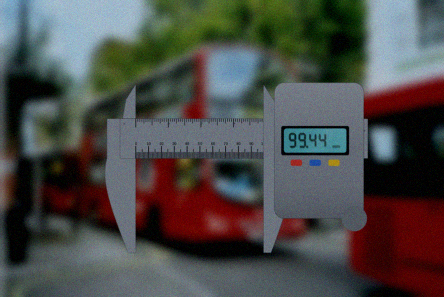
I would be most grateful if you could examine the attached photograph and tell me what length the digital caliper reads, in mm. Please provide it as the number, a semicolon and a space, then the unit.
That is 99.44; mm
